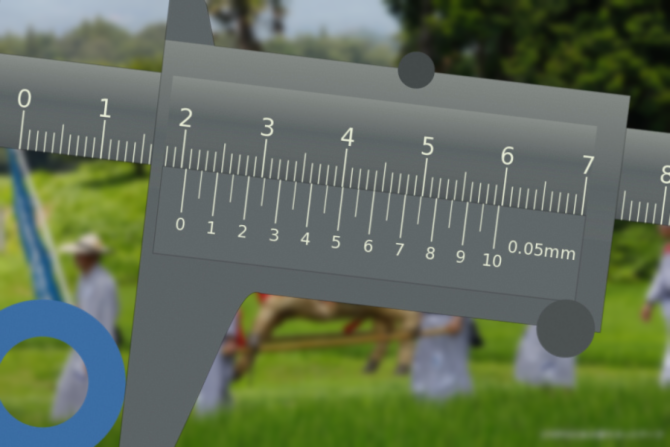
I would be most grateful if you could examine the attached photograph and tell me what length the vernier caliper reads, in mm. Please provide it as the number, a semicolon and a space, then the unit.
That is 20.6; mm
